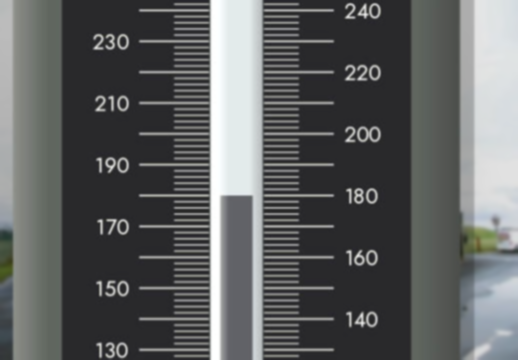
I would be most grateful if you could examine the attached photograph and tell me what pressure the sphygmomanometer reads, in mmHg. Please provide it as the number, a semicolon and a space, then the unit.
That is 180; mmHg
